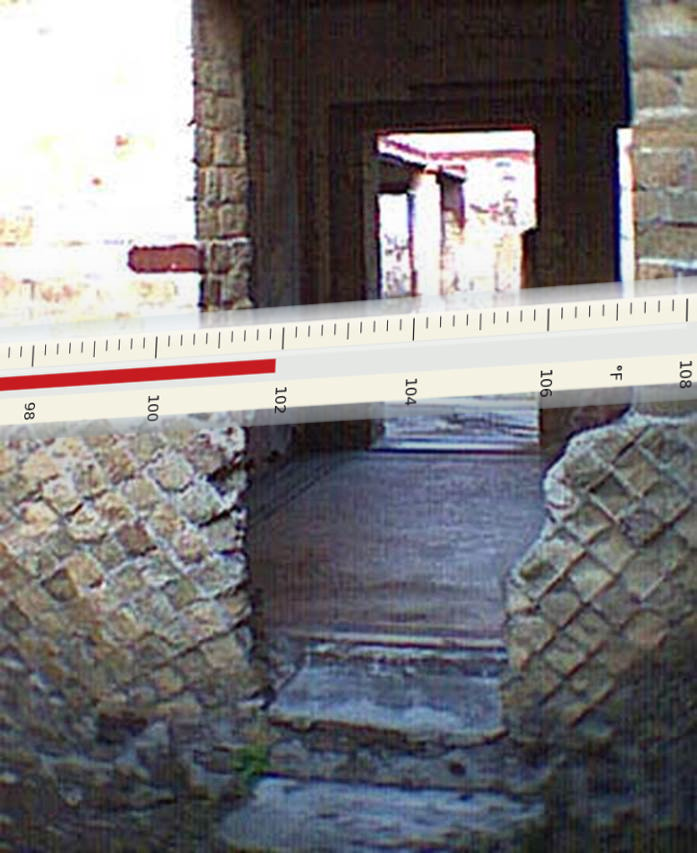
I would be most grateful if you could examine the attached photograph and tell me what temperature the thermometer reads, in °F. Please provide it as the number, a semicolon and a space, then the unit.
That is 101.9; °F
